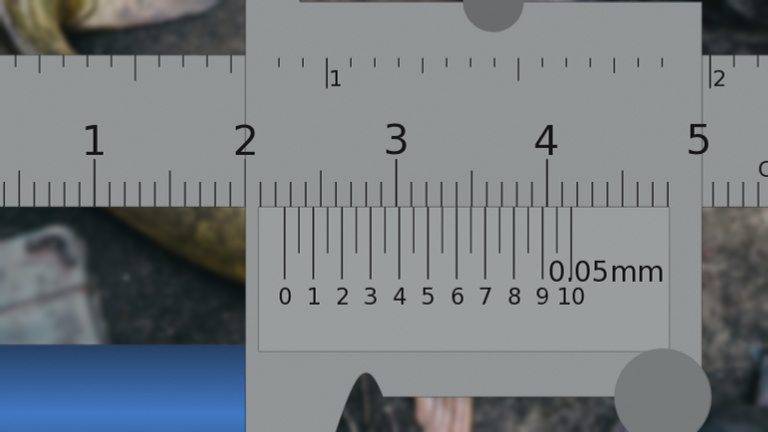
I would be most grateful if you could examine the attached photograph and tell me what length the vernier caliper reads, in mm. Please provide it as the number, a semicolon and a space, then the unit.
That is 22.6; mm
